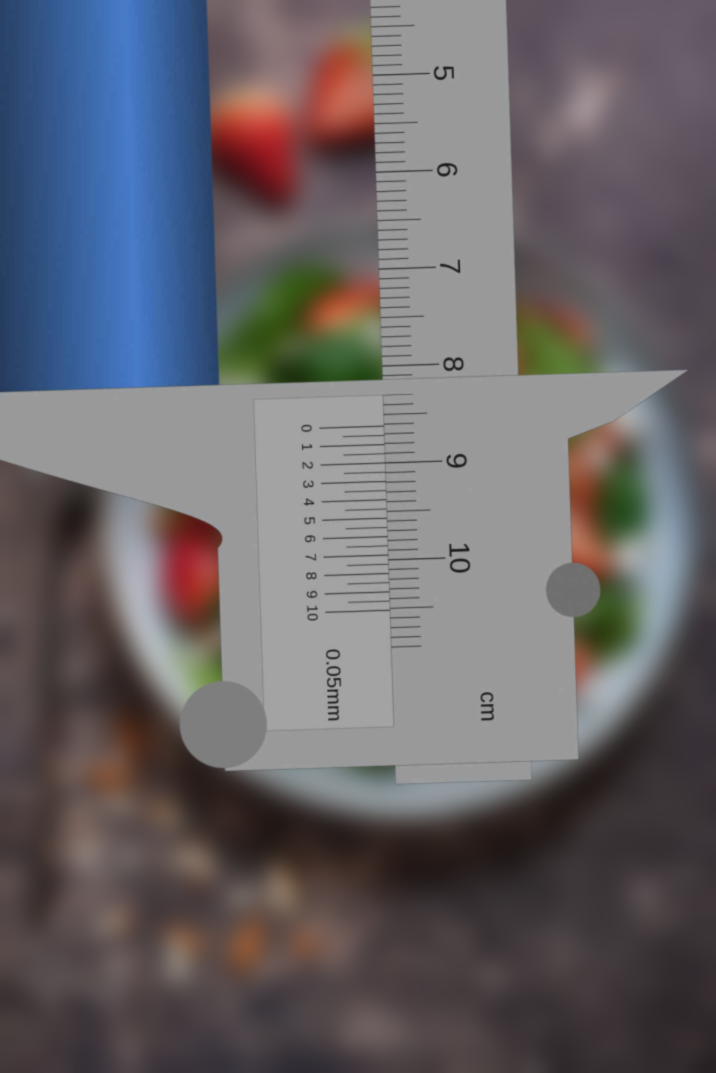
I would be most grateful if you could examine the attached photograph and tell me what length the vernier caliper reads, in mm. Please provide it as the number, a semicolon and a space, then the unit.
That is 86.2; mm
